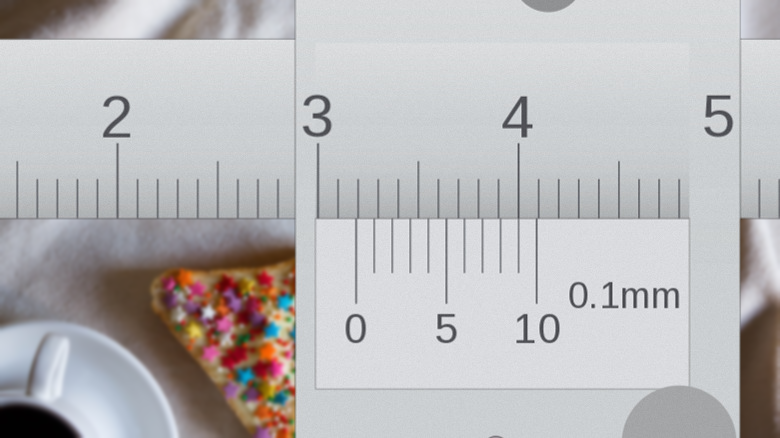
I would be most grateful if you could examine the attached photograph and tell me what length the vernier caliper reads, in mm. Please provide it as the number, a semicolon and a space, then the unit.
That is 31.9; mm
